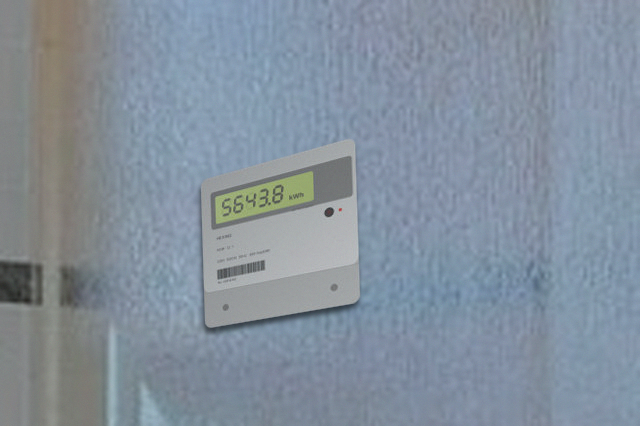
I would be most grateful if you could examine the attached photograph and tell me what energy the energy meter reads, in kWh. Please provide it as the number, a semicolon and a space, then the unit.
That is 5643.8; kWh
